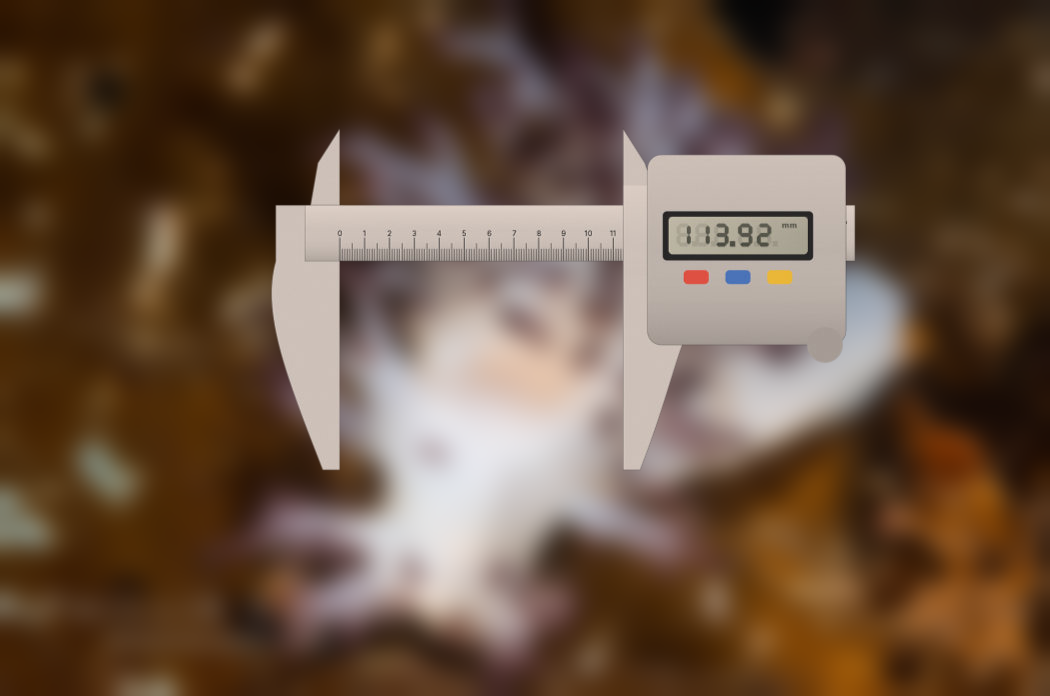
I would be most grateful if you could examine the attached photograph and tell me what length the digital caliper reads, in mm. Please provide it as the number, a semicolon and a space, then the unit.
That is 113.92; mm
